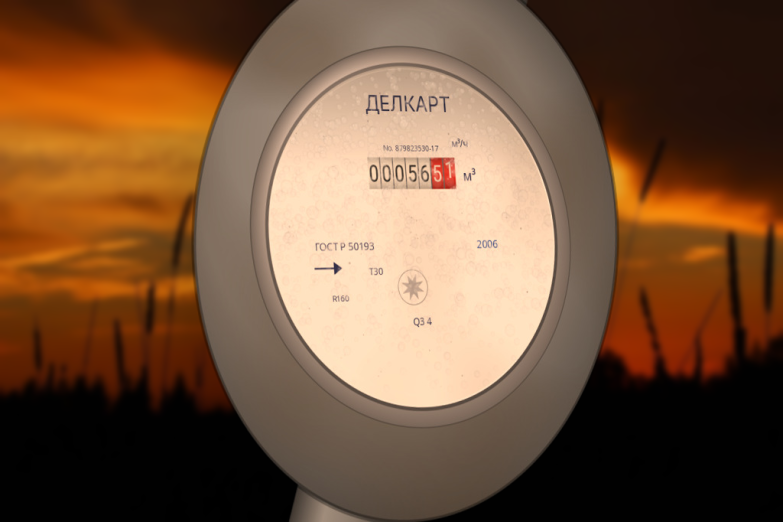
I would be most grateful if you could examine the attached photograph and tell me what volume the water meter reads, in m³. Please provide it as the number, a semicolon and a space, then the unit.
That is 56.51; m³
